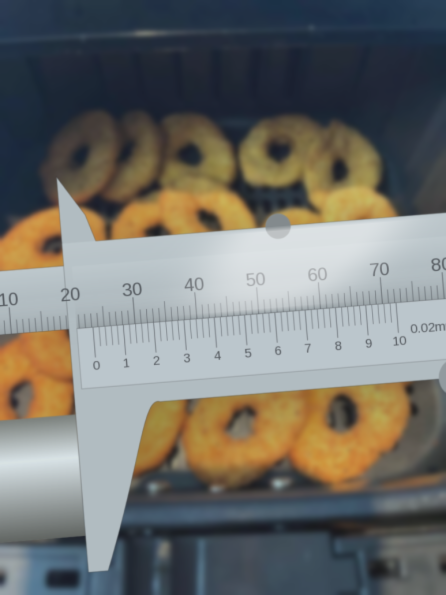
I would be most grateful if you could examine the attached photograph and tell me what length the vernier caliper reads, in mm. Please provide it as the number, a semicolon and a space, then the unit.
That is 23.2; mm
